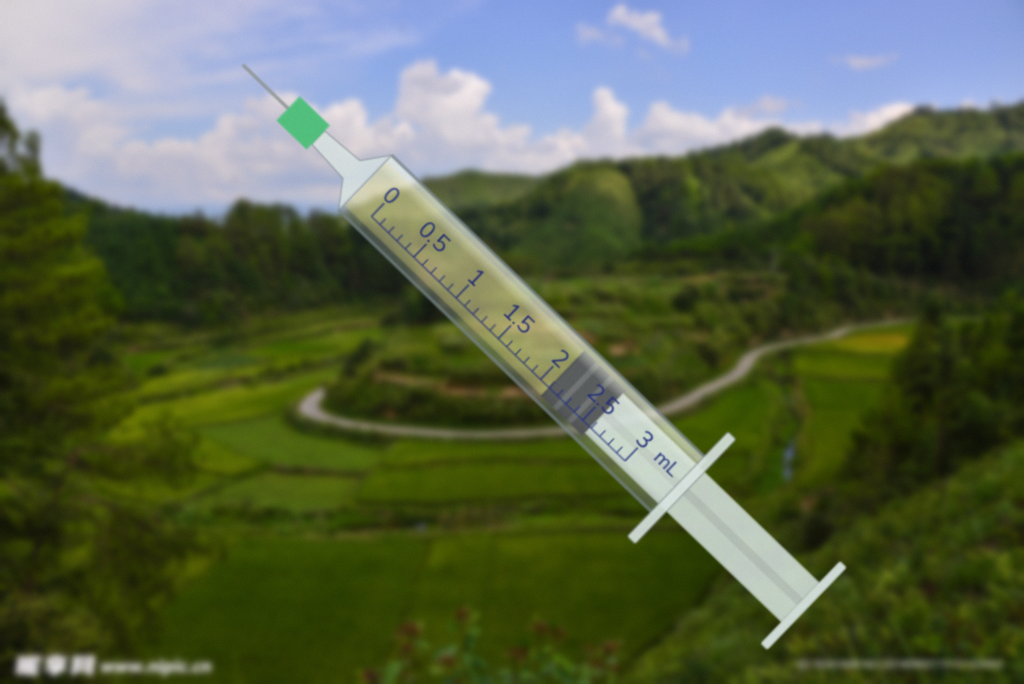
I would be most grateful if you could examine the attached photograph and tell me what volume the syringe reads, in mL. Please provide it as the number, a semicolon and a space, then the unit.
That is 2.1; mL
